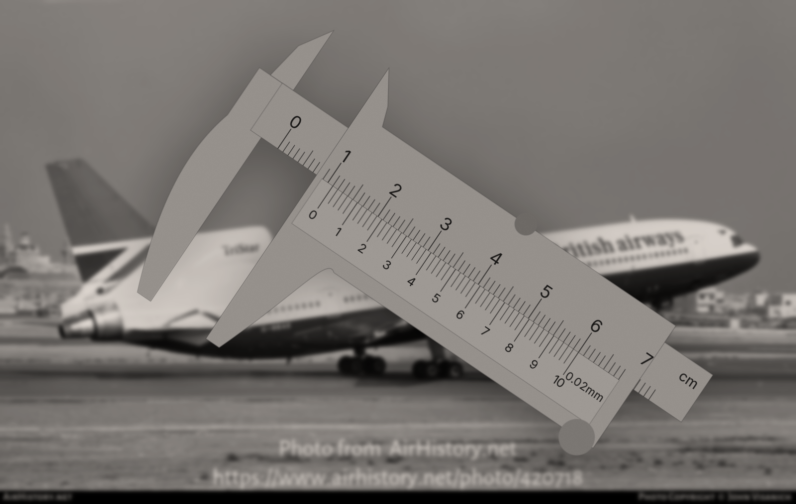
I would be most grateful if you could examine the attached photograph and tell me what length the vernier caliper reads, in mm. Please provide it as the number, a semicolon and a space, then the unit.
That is 11.0; mm
